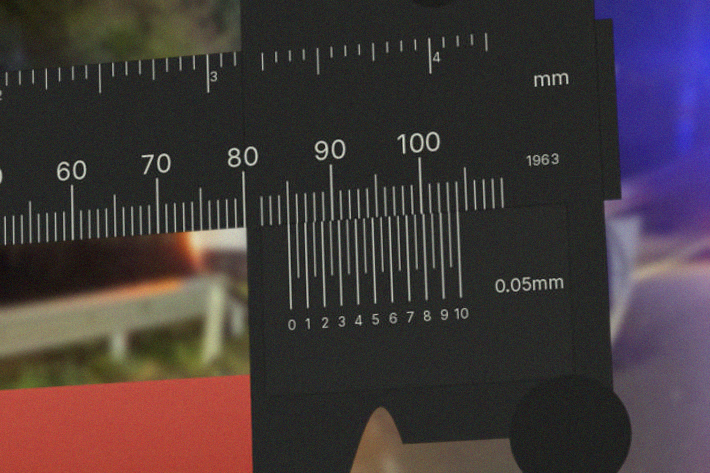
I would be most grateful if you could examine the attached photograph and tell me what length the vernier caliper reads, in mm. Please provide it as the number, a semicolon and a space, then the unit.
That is 85.0; mm
